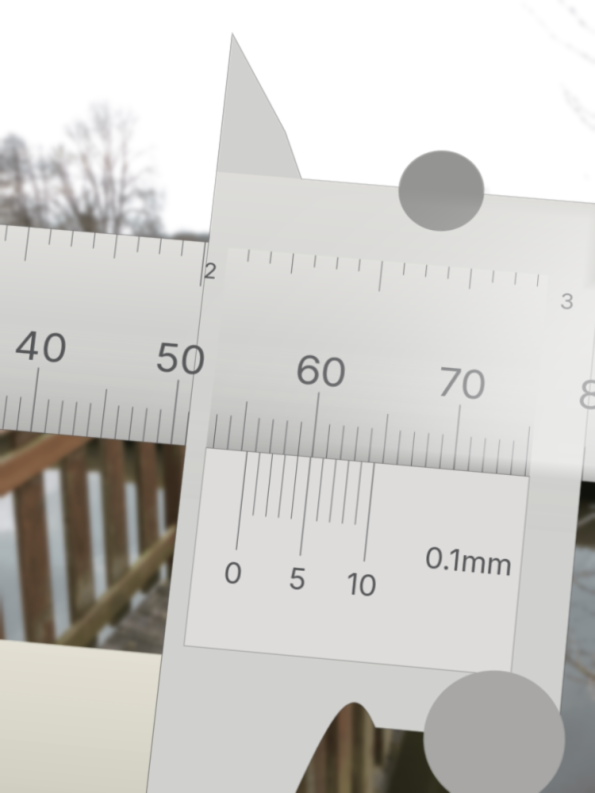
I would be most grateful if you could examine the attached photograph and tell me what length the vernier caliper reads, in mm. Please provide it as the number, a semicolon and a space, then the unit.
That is 55.4; mm
